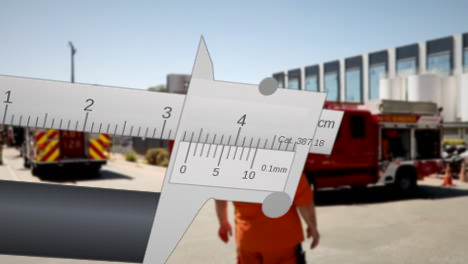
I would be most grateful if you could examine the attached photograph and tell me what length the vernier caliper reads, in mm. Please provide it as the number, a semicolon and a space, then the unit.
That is 34.0; mm
